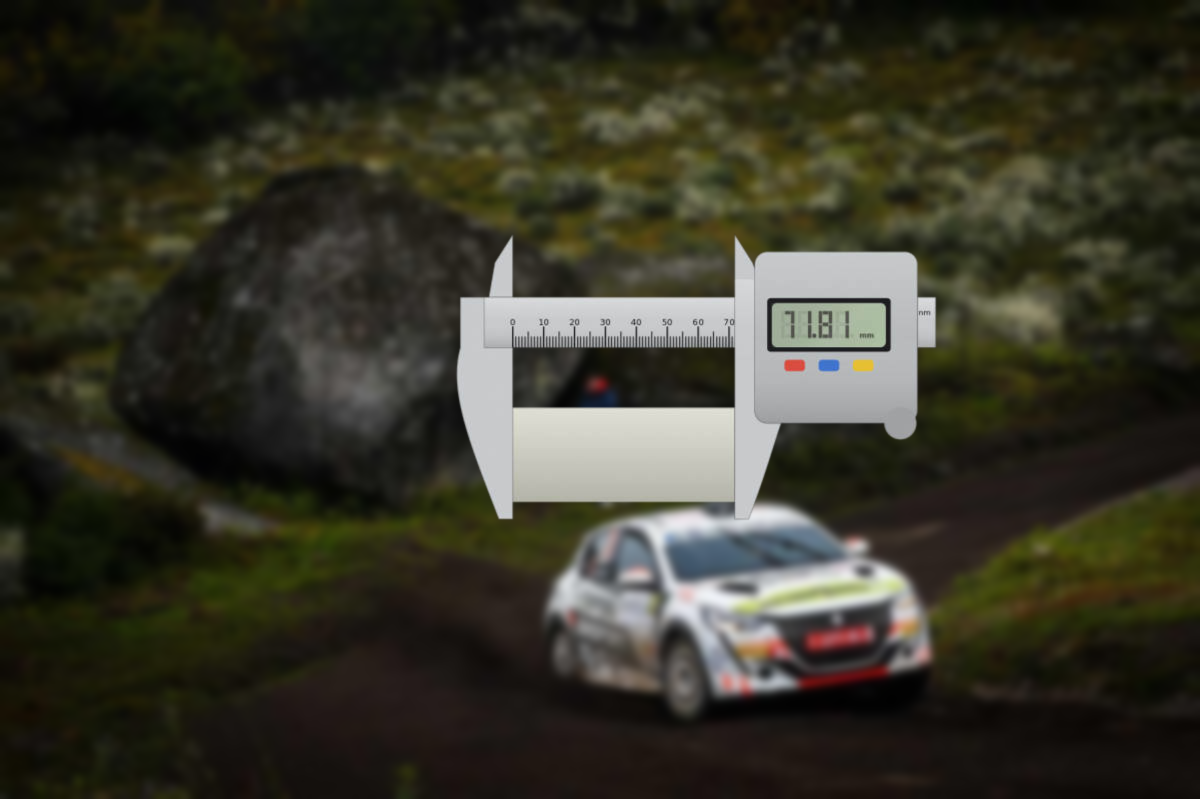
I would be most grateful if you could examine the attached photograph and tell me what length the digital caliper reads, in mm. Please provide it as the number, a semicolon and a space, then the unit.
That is 71.81; mm
